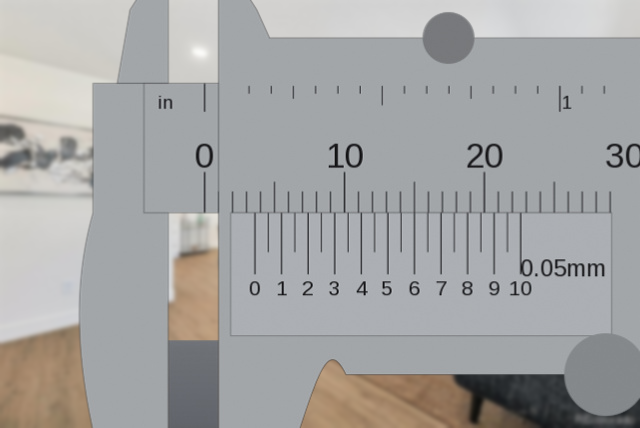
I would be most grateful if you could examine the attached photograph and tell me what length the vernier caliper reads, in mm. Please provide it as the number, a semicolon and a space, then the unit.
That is 3.6; mm
